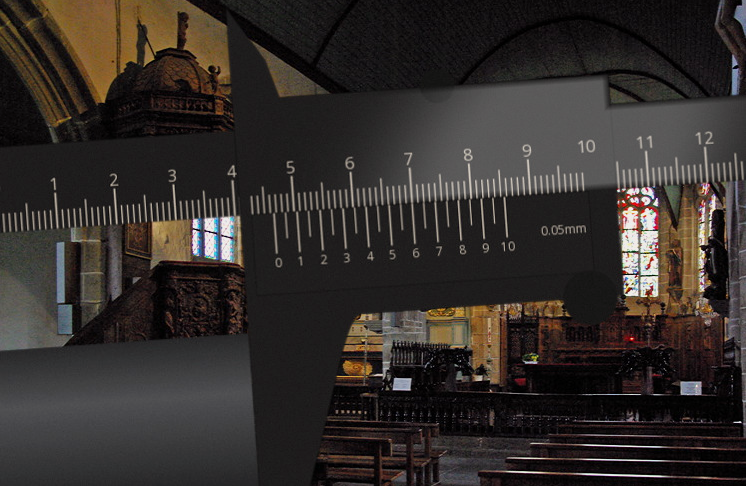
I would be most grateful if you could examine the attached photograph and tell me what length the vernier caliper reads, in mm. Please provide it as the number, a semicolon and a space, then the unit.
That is 46.6; mm
